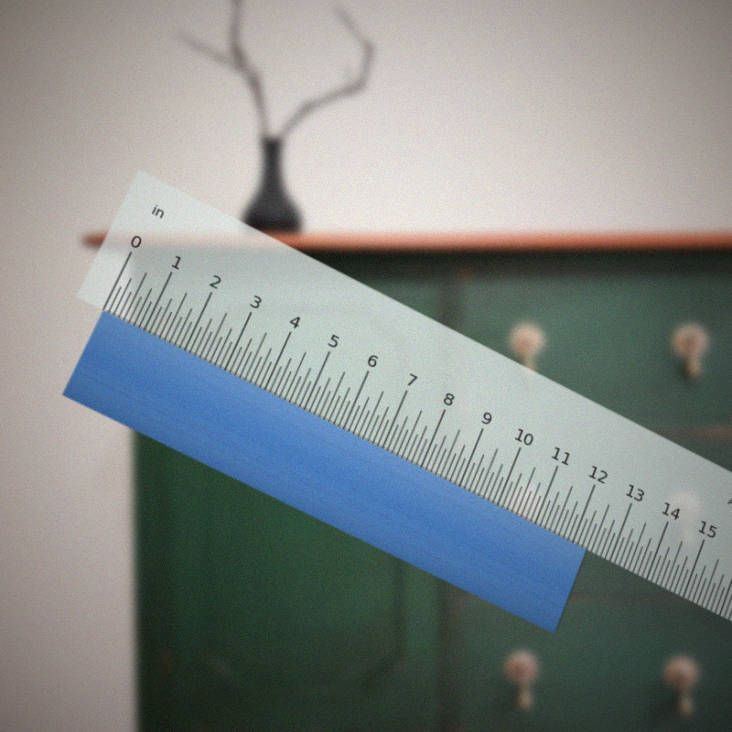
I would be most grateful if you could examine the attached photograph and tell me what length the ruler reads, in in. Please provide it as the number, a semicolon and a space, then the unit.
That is 12.375; in
